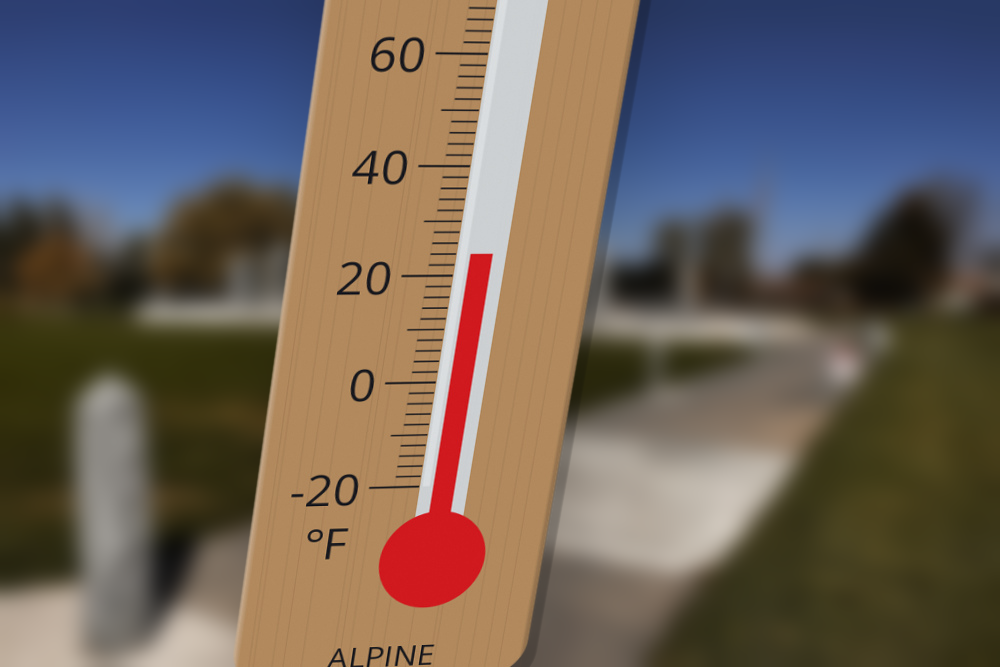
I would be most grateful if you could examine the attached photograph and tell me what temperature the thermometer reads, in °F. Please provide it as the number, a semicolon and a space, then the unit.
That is 24; °F
